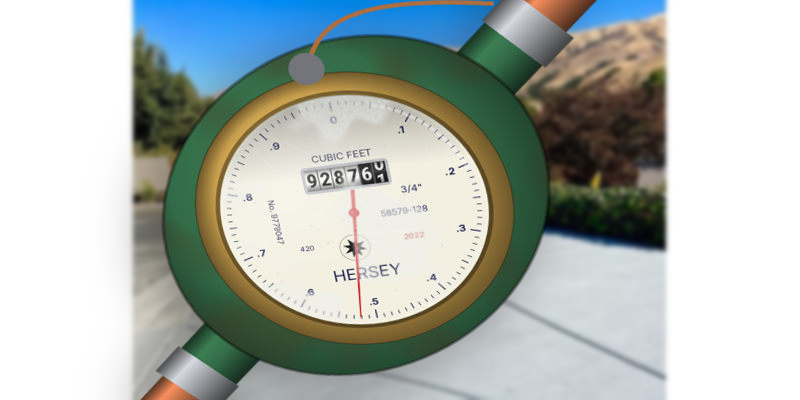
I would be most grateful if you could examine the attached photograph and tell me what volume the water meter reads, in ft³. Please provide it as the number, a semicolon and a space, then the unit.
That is 928760.52; ft³
